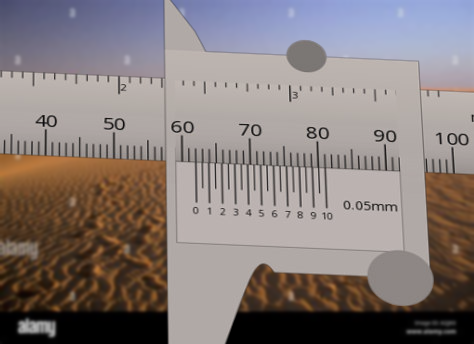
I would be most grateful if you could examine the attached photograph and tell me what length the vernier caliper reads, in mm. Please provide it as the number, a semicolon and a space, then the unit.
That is 62.0; mm
